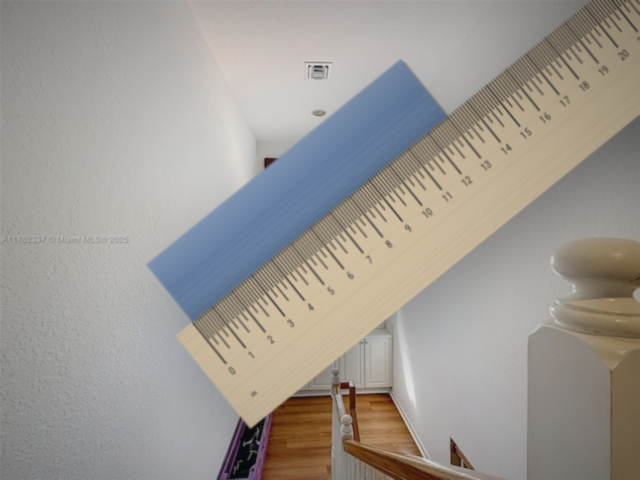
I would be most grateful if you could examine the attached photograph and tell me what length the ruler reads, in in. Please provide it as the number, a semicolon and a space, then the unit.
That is 13; in
